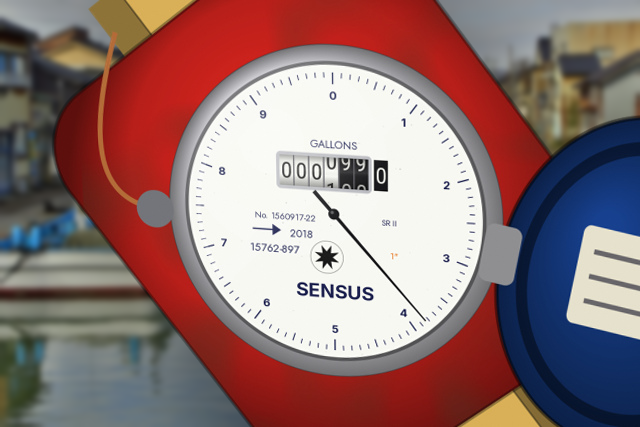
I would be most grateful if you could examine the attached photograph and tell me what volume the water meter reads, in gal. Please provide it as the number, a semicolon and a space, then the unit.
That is 993.8; gal
